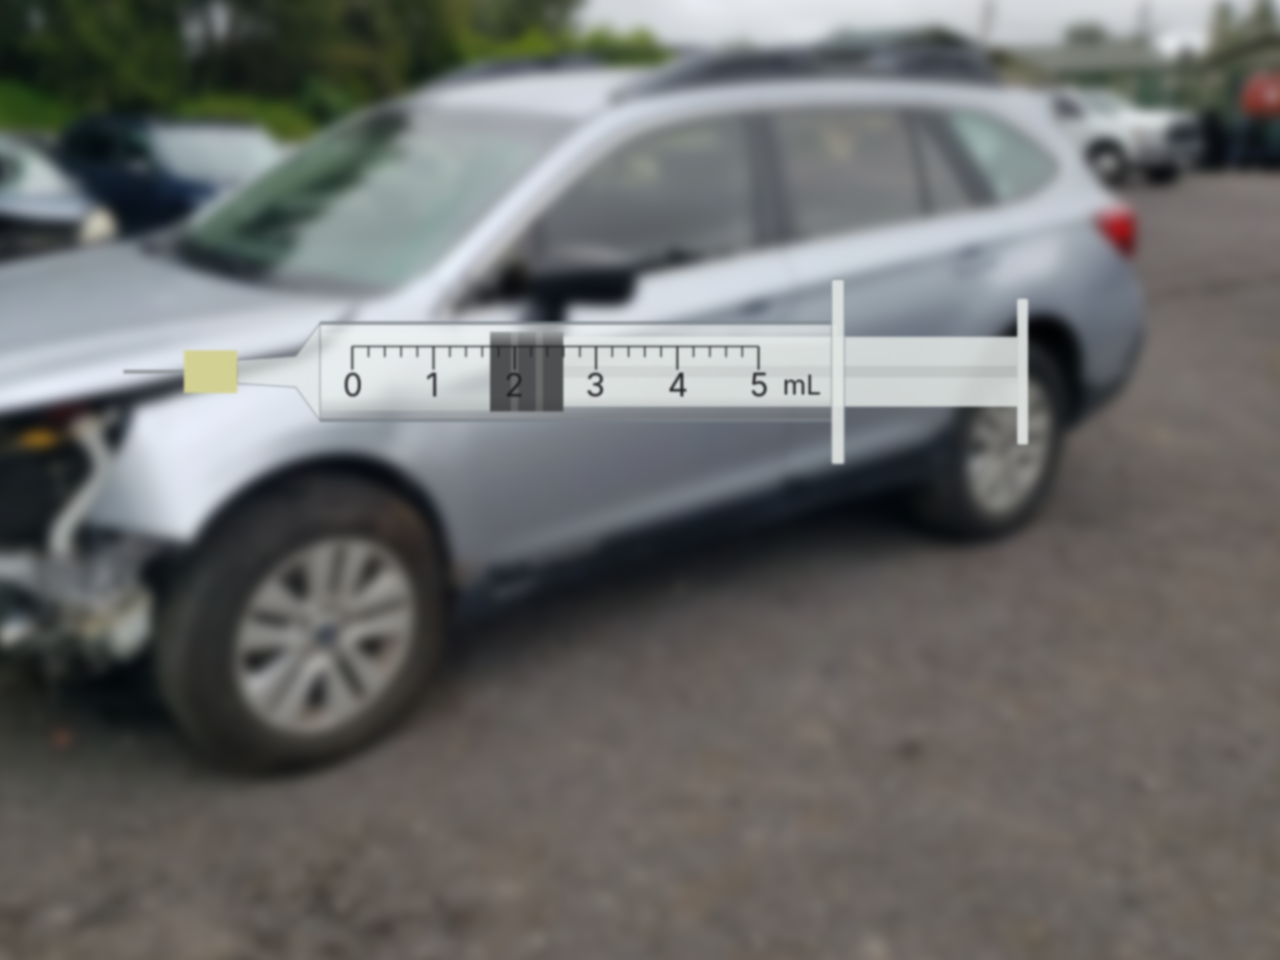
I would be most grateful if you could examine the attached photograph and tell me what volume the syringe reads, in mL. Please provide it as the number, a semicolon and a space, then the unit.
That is 1.7; mL
